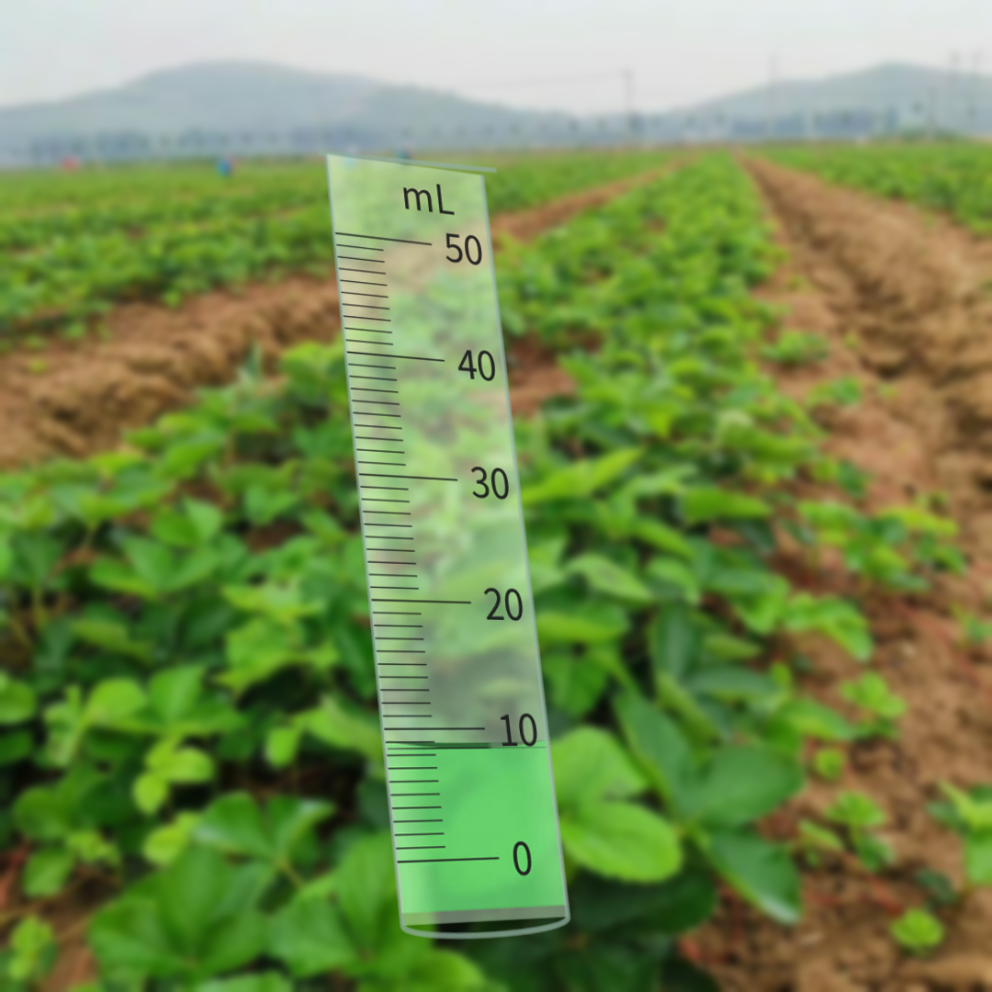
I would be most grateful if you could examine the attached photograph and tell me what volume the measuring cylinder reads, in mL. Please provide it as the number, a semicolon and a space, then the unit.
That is 8.5; mL
